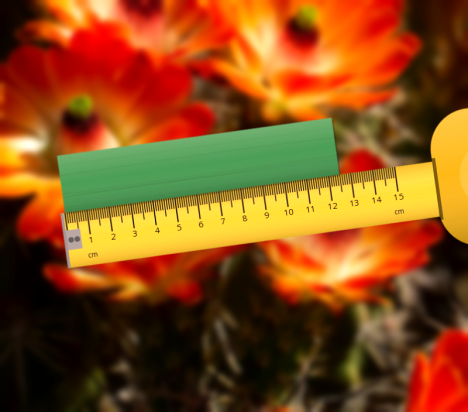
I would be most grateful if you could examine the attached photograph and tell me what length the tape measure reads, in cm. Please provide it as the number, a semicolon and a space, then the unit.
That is 12.5; cm
